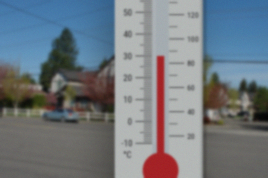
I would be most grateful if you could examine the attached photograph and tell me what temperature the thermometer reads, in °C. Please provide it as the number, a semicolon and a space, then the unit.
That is 30; °C
